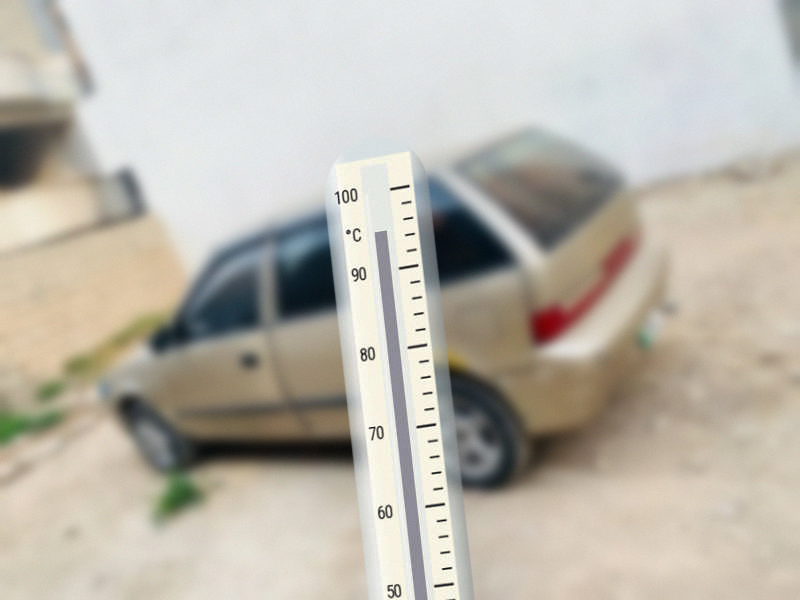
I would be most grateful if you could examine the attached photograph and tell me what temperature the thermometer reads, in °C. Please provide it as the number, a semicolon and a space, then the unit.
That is 95; °C
